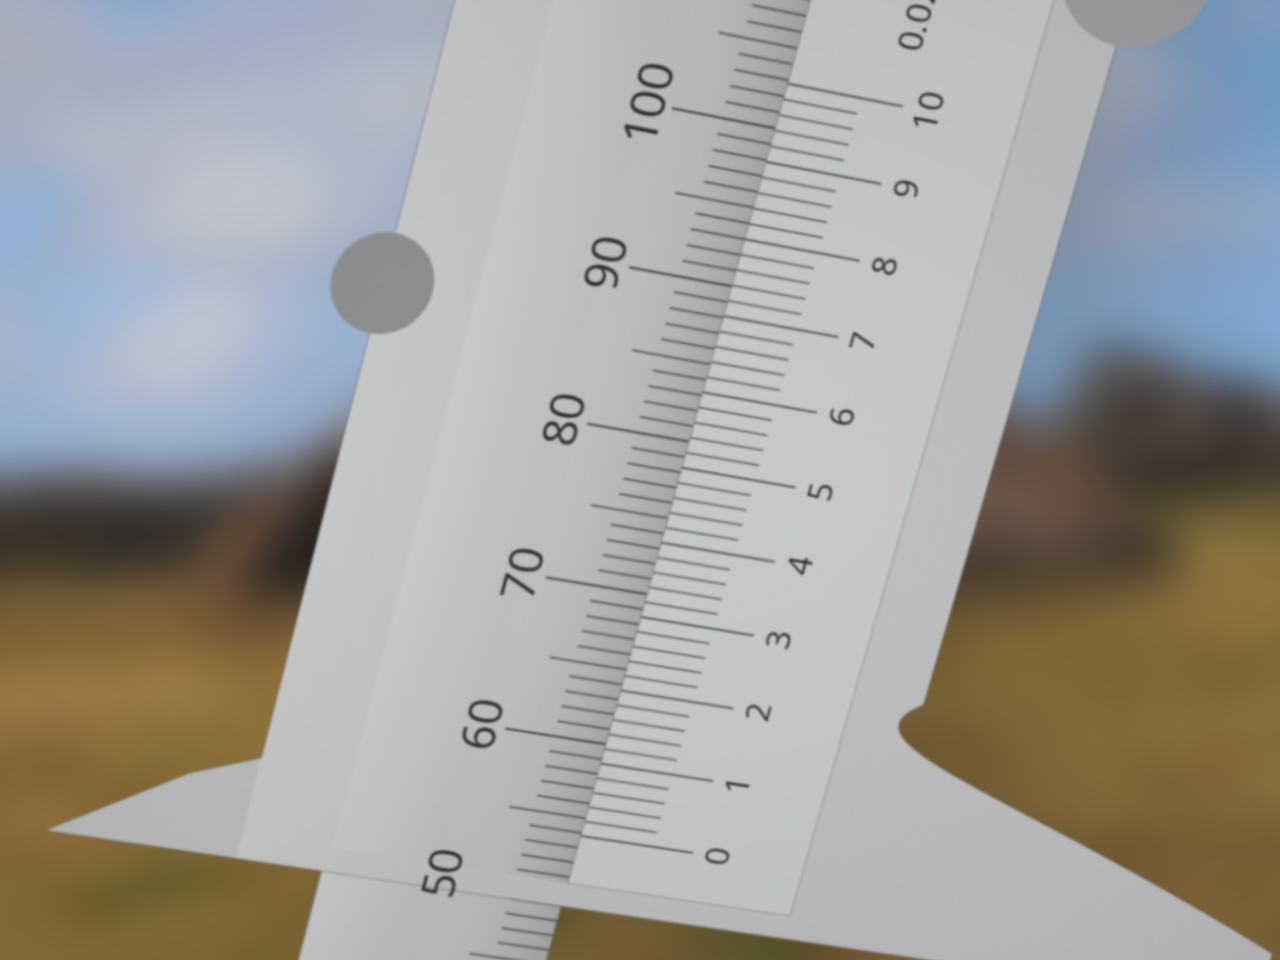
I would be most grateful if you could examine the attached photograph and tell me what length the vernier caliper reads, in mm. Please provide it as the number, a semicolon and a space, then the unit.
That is 53.8; mm
